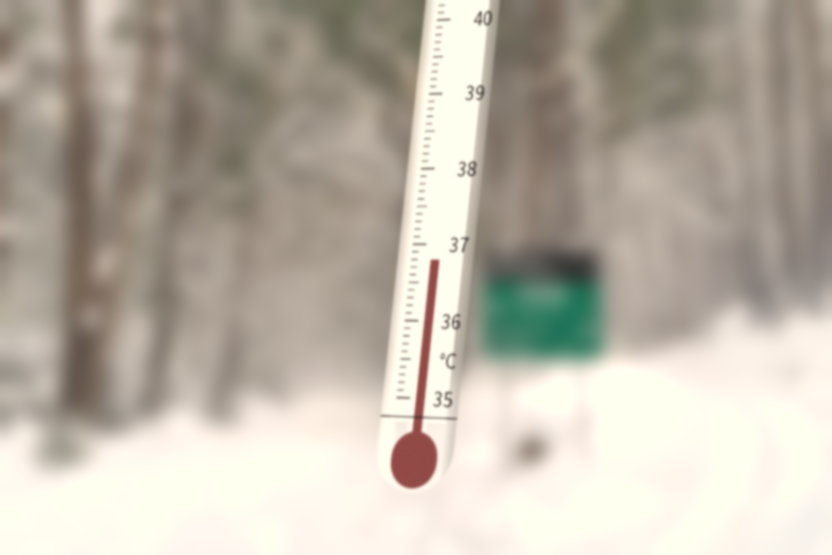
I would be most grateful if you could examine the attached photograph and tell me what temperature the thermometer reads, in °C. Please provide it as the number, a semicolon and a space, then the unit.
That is 36.8; °C
